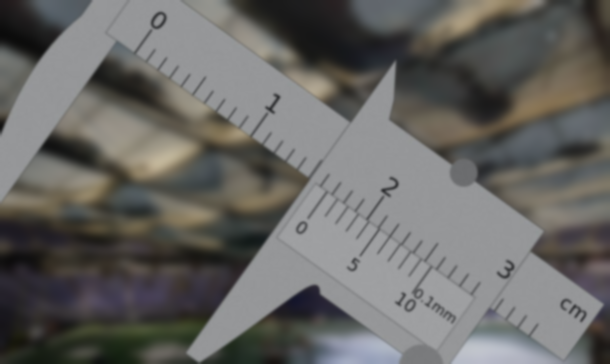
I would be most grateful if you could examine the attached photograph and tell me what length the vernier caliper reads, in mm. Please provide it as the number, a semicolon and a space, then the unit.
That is 16.6; mm
